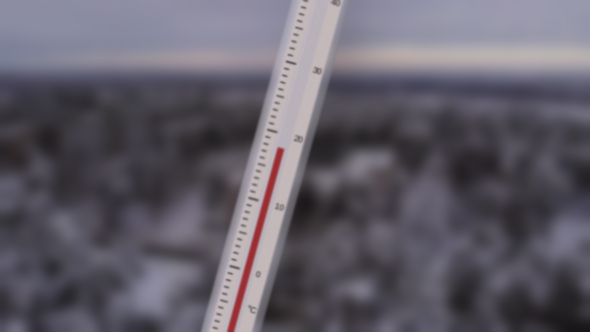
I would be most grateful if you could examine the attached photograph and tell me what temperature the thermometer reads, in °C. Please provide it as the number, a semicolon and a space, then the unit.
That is 18; °C
